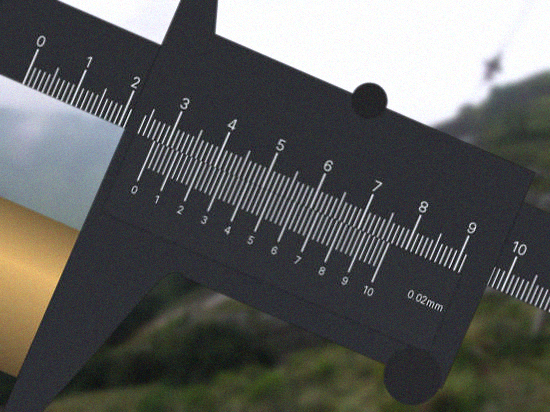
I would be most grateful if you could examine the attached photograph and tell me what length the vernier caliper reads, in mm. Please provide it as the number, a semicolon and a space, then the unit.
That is 27.5; mm
